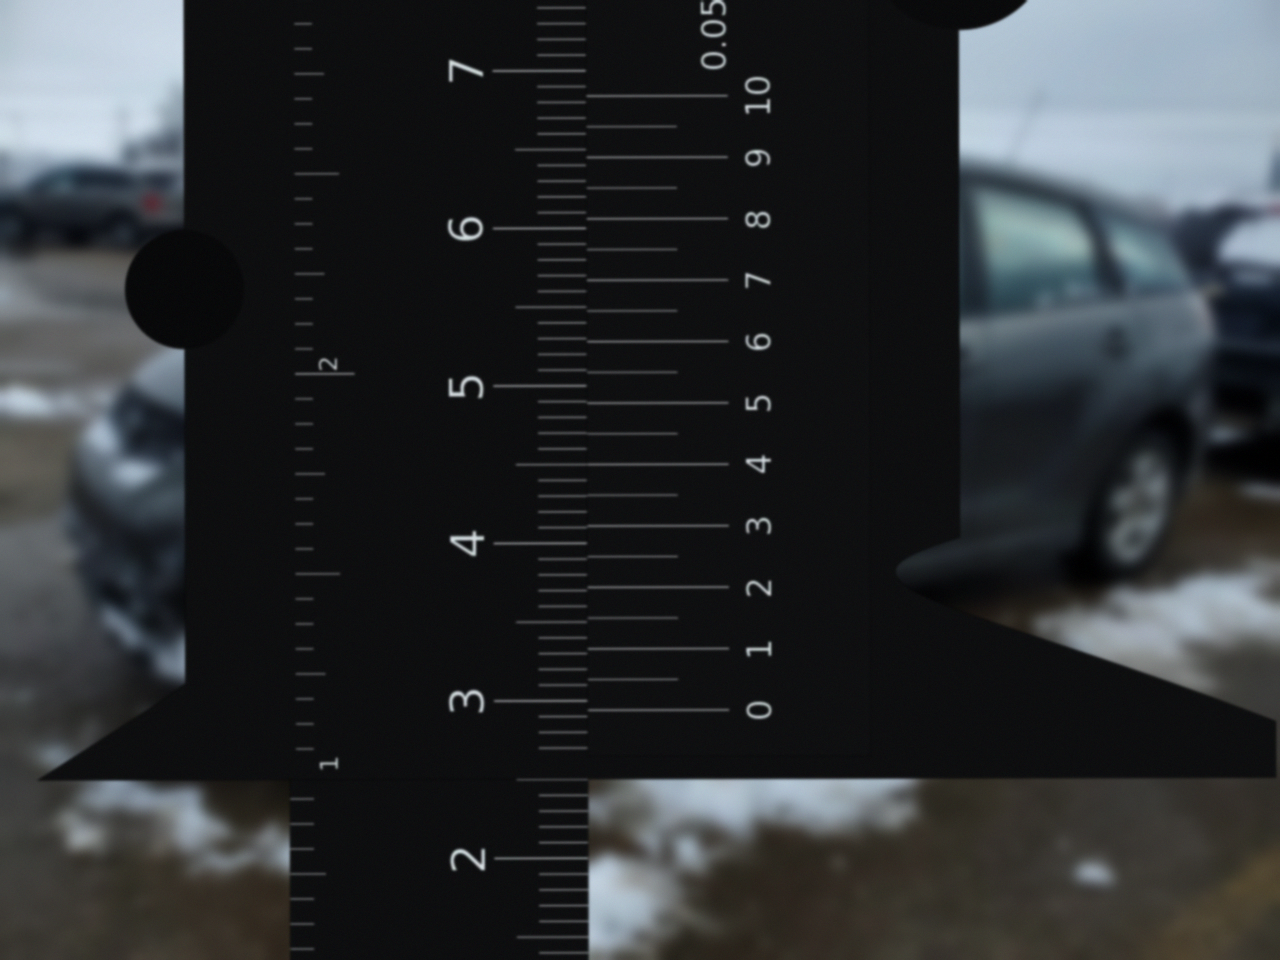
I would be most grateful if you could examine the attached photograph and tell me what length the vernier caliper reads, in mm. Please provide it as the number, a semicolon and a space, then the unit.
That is 29.4; mm
